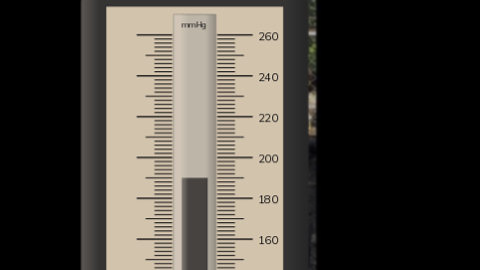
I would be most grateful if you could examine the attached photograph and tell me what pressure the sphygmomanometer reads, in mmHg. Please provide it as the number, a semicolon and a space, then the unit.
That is 190; mmHg
